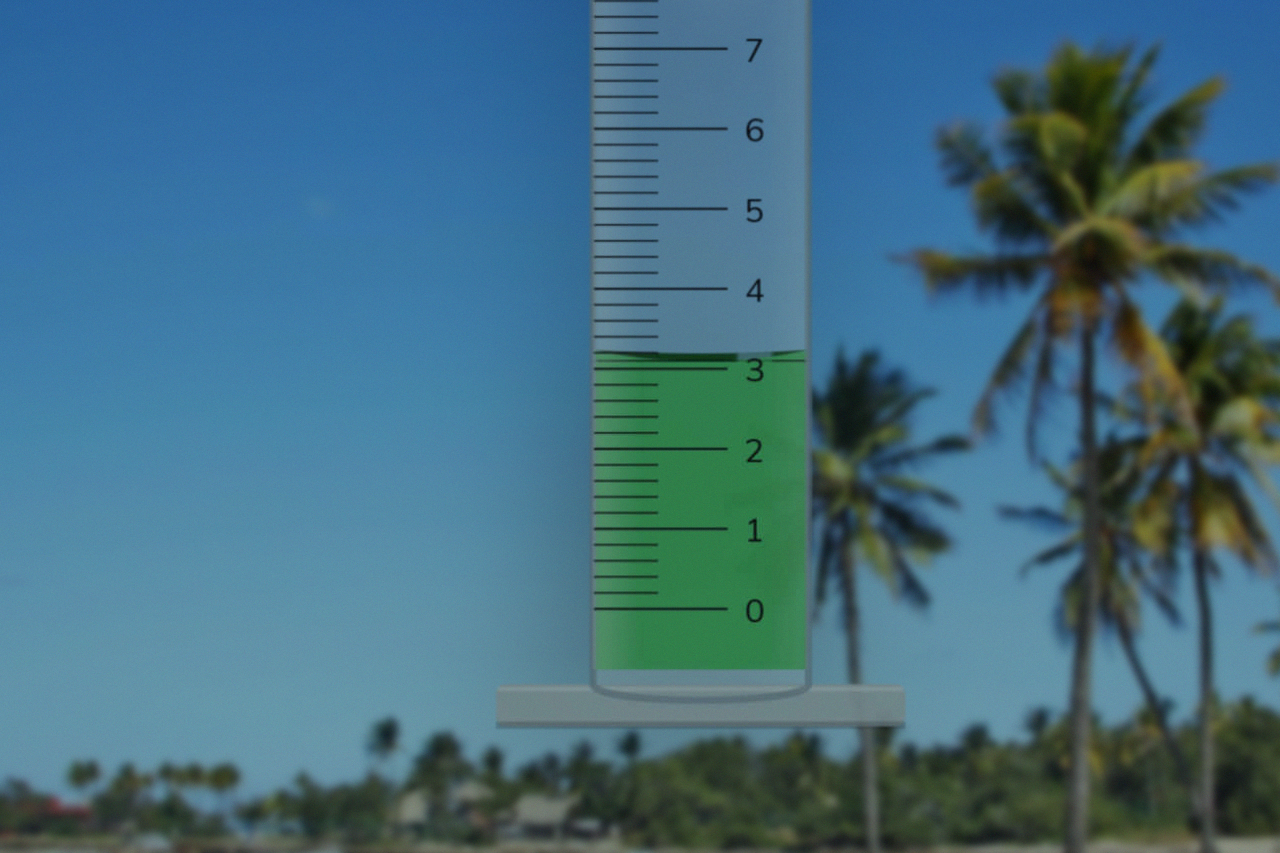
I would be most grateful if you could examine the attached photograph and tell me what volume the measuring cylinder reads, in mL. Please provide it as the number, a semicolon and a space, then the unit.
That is 3.1; mL
